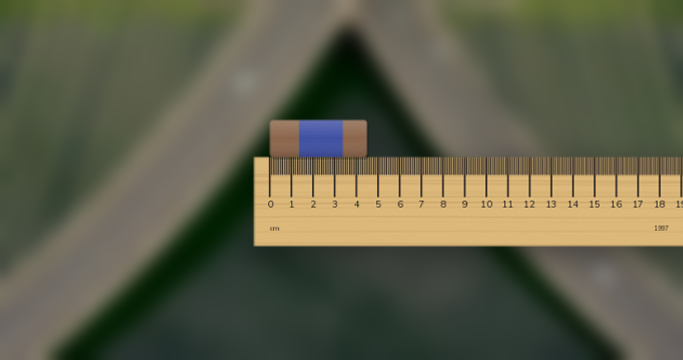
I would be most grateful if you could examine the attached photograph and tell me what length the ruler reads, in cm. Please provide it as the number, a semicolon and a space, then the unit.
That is 4.5; cm
